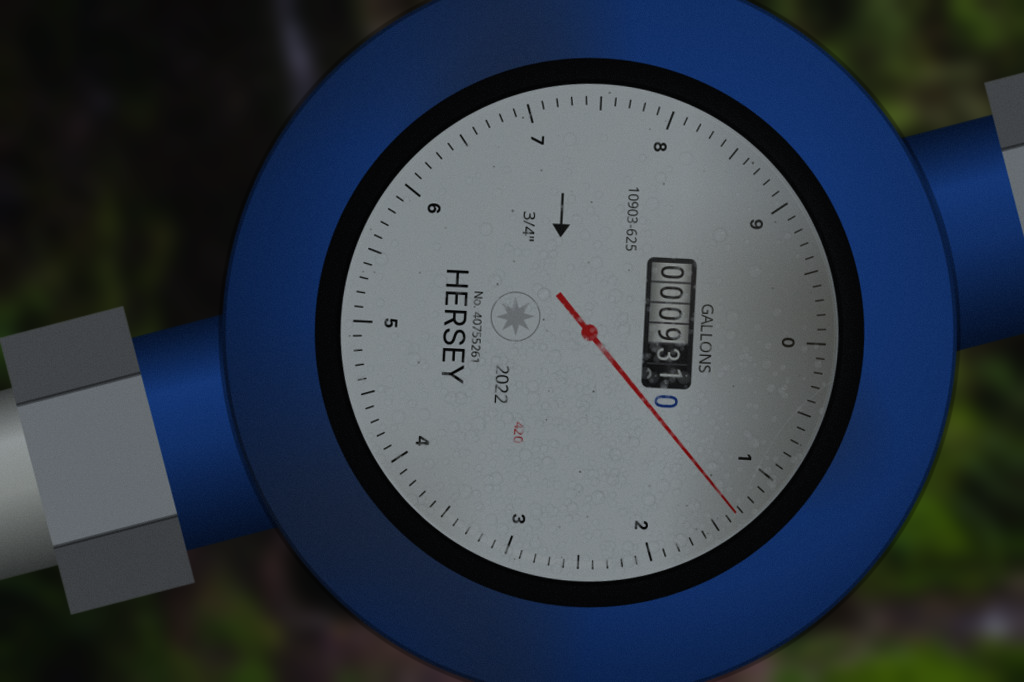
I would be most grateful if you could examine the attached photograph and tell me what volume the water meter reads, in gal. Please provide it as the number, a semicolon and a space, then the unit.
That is 9311.3; gal
